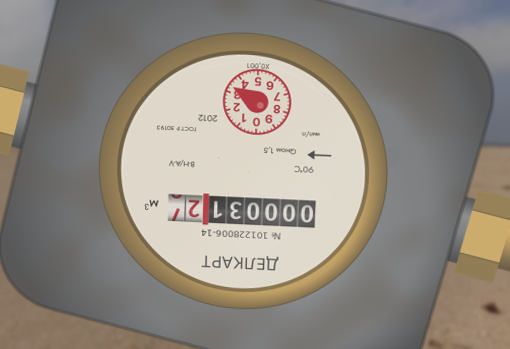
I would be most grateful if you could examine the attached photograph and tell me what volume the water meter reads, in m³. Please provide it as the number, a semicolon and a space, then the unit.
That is 31.273; m³
